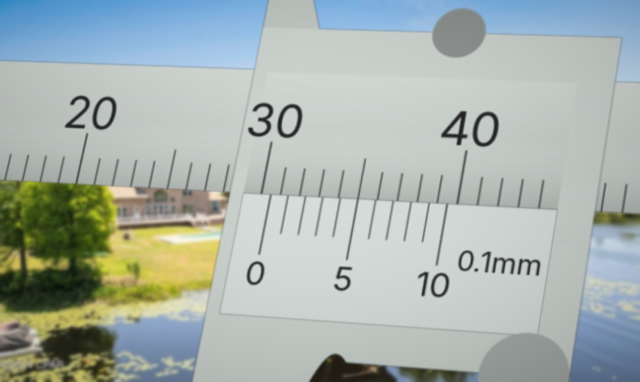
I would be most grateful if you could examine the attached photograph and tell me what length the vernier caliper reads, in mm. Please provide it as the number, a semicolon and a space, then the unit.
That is 30.5; mm
